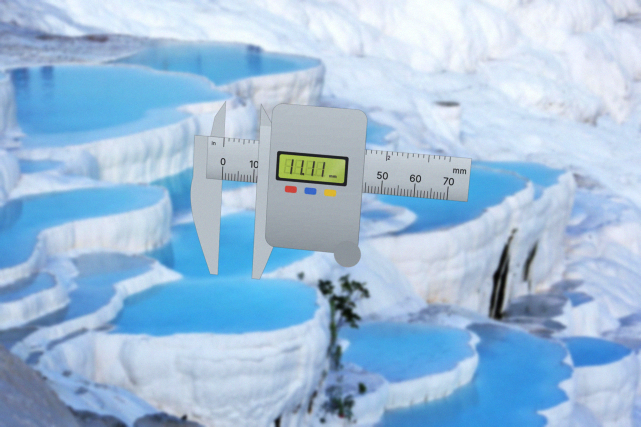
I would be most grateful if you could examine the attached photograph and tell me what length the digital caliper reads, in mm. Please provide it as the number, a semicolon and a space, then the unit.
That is 11.11; mm
